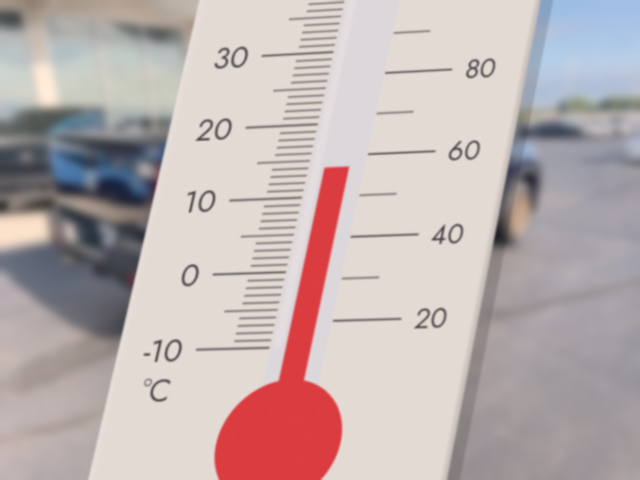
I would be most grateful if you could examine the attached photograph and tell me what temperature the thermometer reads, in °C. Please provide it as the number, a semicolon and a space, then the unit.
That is 14; °C
